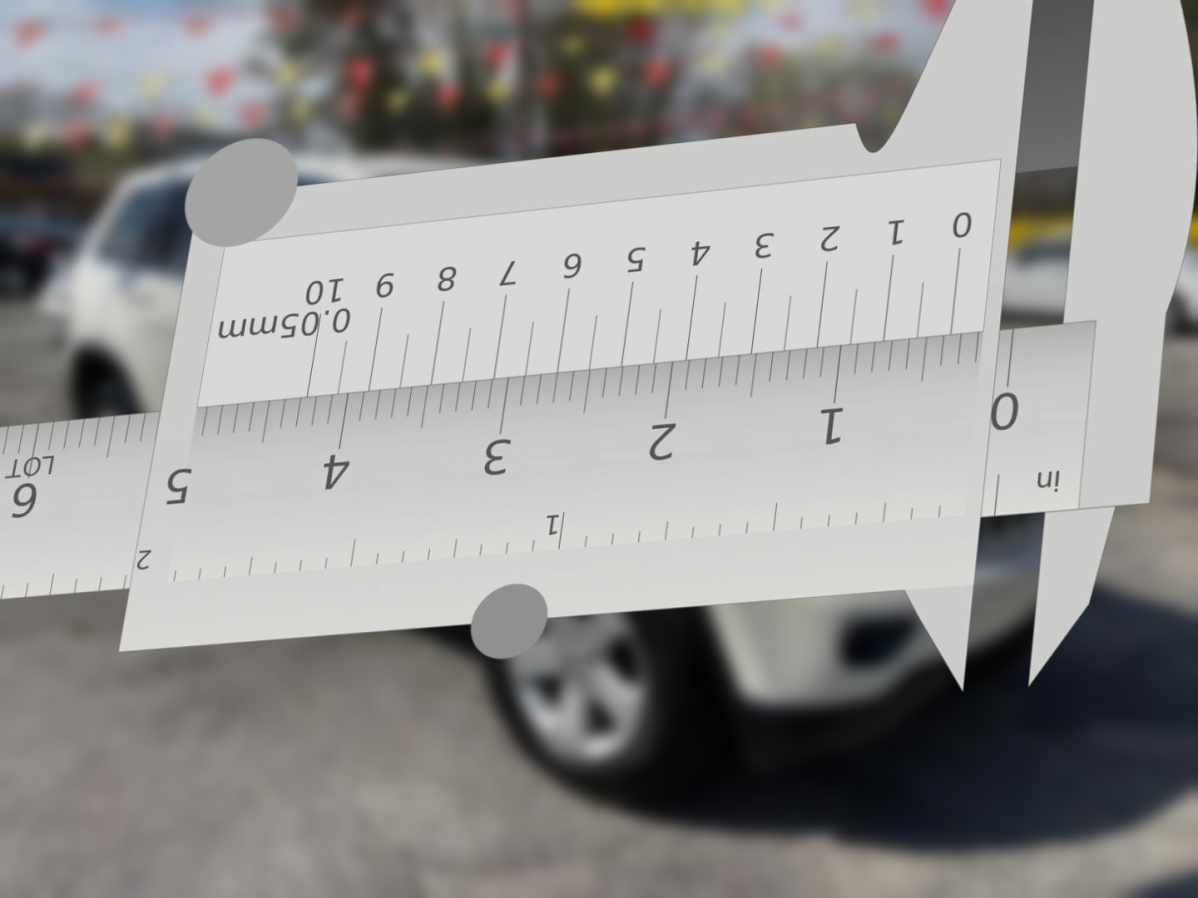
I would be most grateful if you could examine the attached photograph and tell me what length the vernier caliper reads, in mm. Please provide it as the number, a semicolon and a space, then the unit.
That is 3.6; mm
